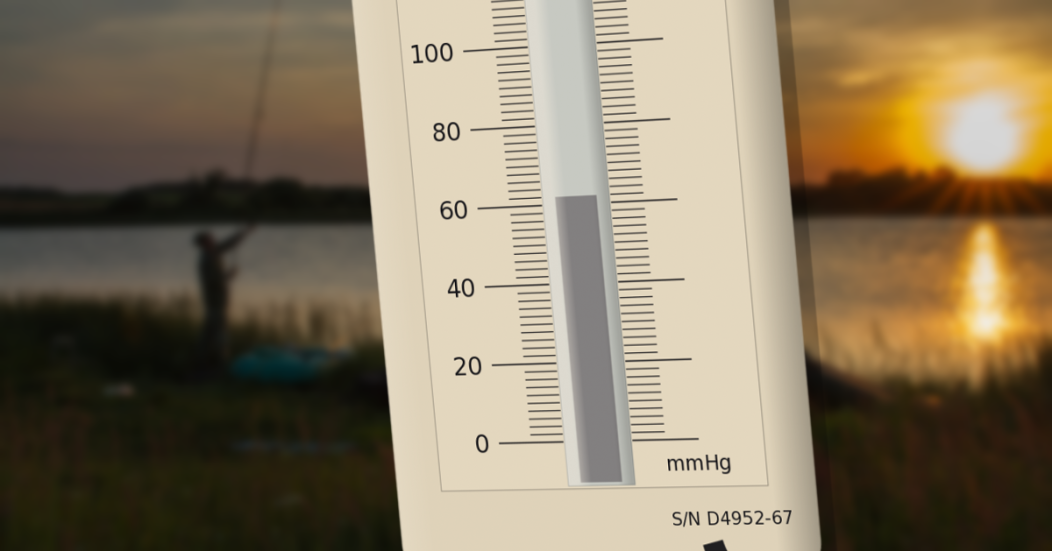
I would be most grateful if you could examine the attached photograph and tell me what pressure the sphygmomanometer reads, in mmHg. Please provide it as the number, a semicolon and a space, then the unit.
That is 62; mmHg
